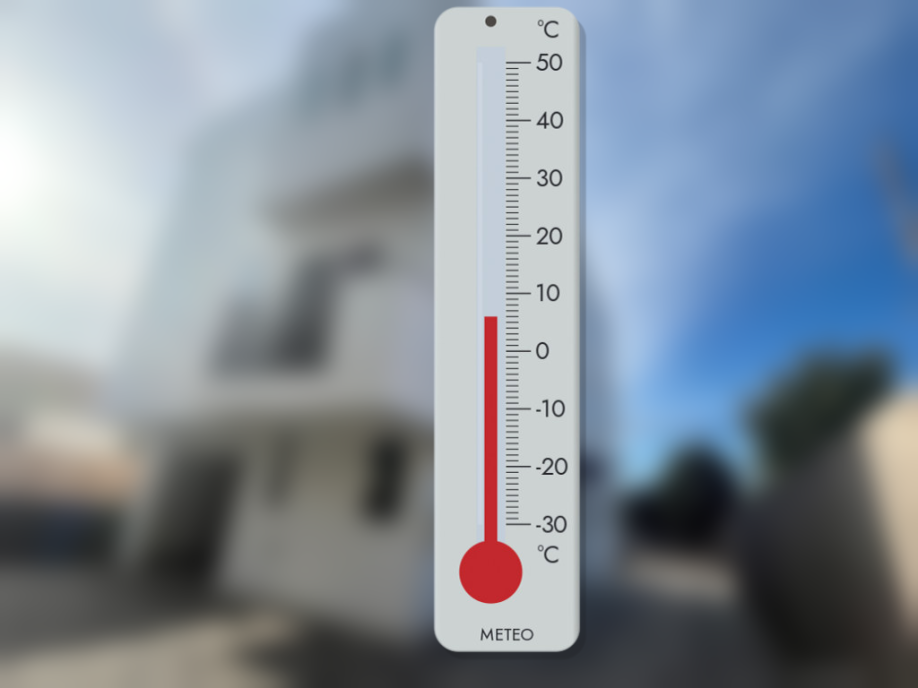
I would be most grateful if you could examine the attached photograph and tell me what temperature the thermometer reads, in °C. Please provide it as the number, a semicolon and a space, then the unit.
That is 6; °C
